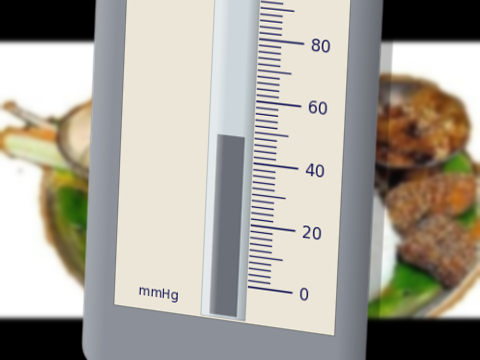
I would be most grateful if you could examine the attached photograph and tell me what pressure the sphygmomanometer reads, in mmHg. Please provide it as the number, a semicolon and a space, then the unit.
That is 48; mmHg
